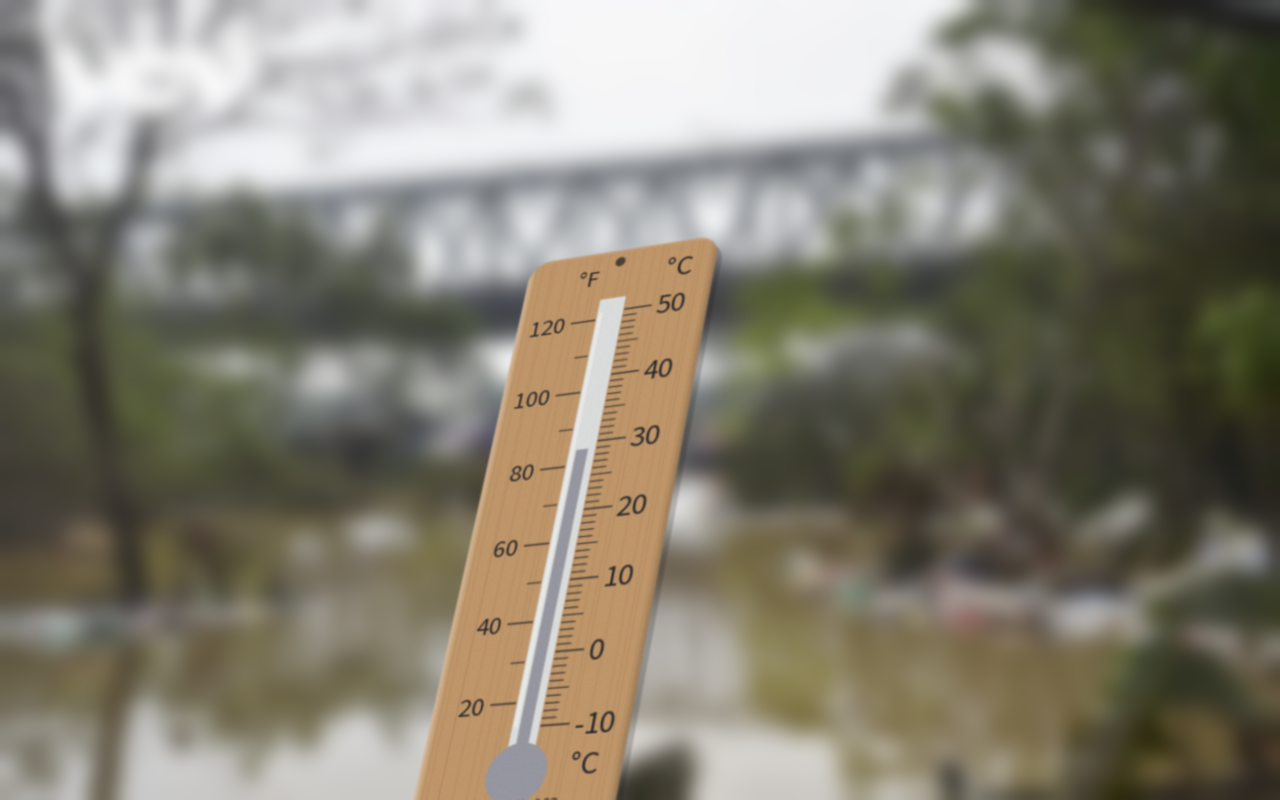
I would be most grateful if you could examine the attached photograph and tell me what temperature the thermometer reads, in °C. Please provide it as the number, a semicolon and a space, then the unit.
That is 29; °C
